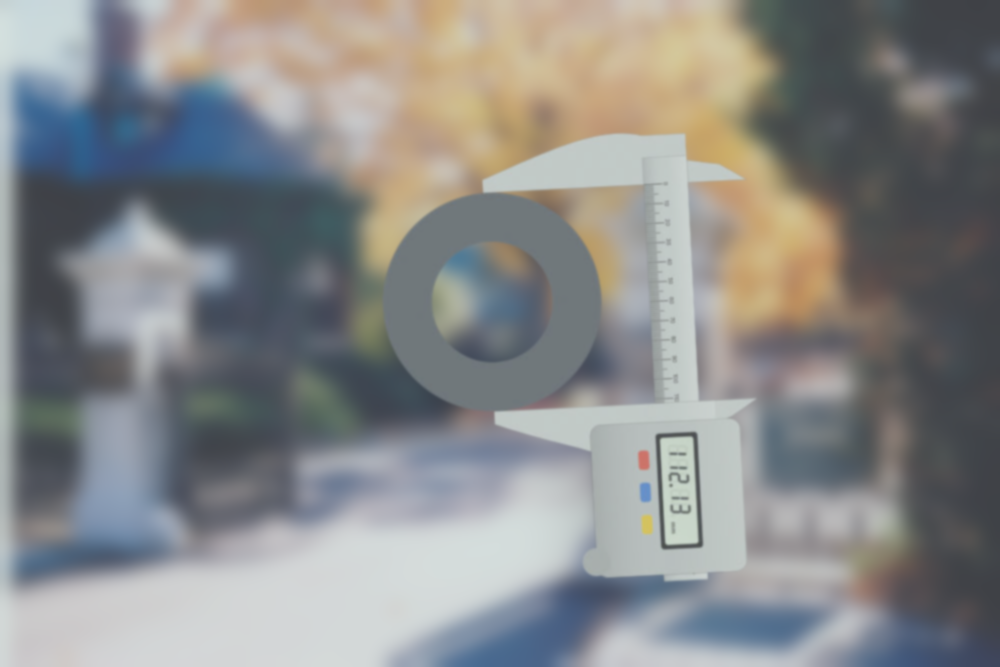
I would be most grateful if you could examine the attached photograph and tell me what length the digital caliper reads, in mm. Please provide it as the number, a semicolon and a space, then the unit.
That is 112.13; mm
